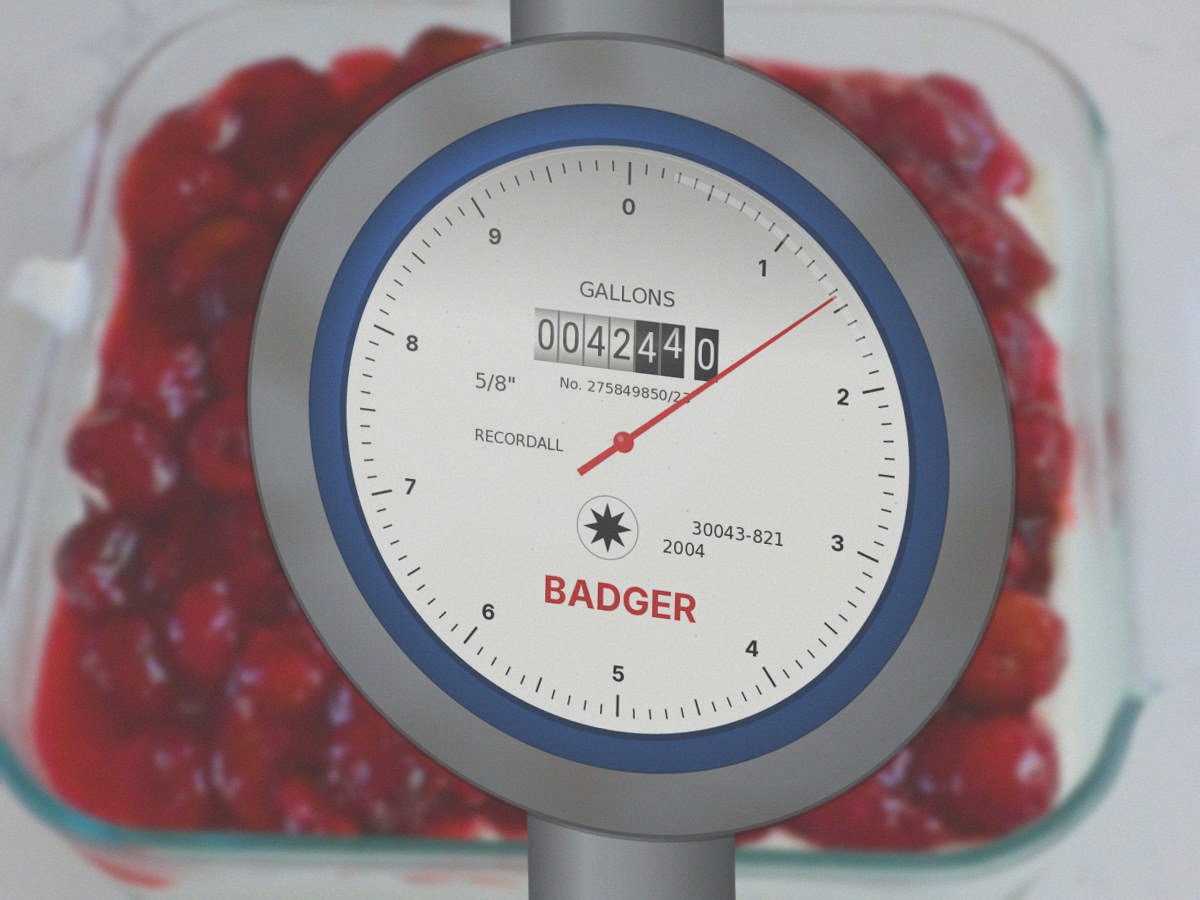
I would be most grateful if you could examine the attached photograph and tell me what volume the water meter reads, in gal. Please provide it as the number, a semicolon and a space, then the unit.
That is 42441.4; gal
